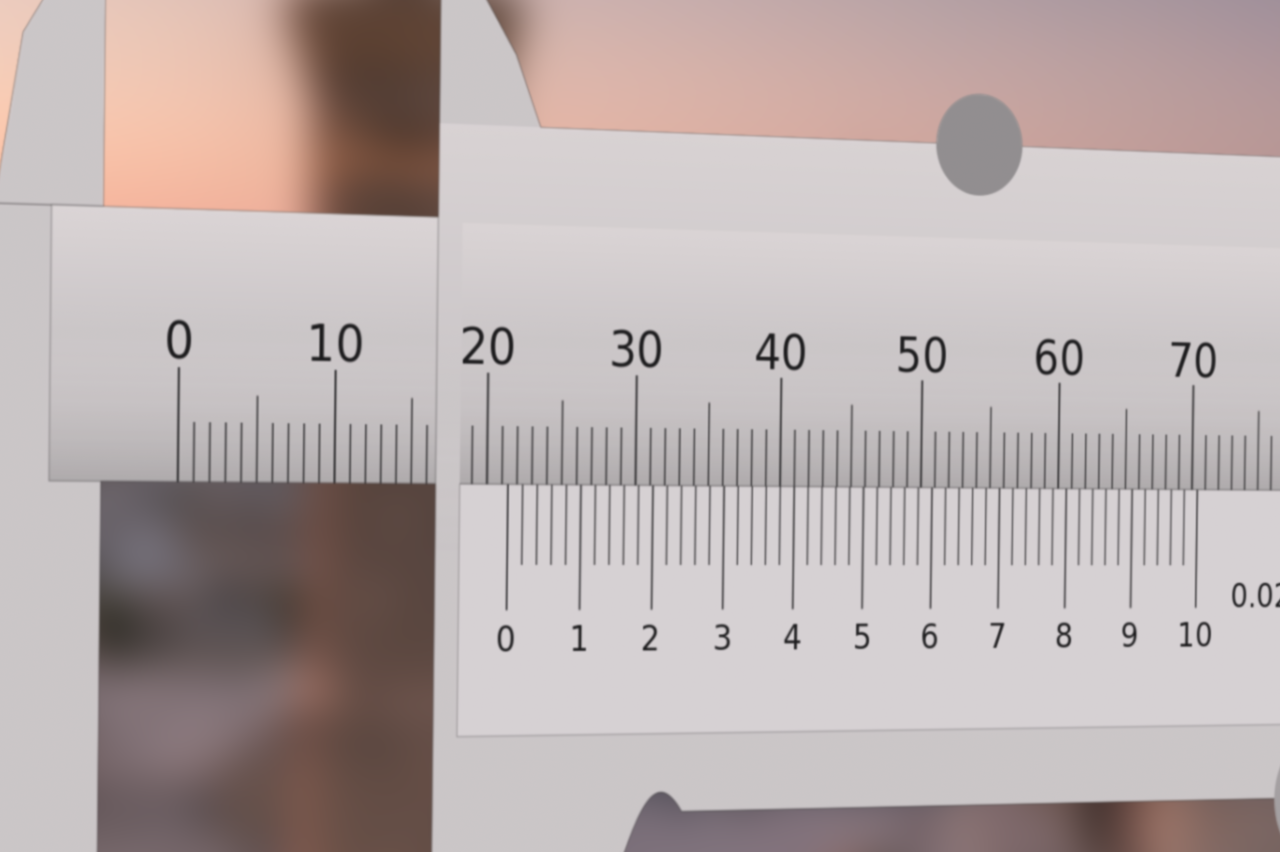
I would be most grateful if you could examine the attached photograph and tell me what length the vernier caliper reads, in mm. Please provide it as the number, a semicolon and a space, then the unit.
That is 21.4; mm
